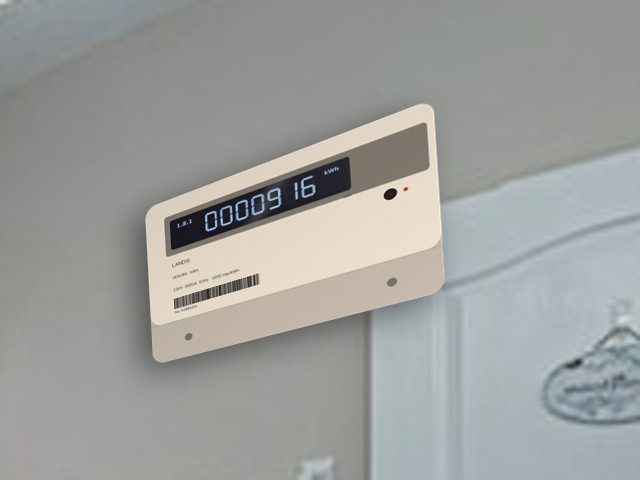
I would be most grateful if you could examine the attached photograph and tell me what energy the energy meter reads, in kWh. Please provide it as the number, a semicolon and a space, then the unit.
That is 916; kWh
